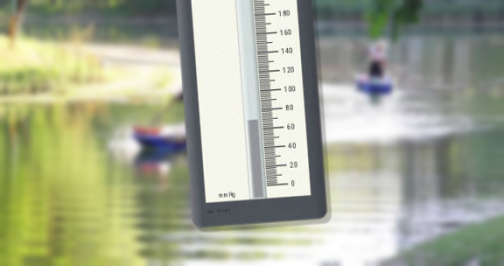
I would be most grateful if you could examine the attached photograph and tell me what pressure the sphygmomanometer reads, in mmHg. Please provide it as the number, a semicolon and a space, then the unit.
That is 70; mmHg
